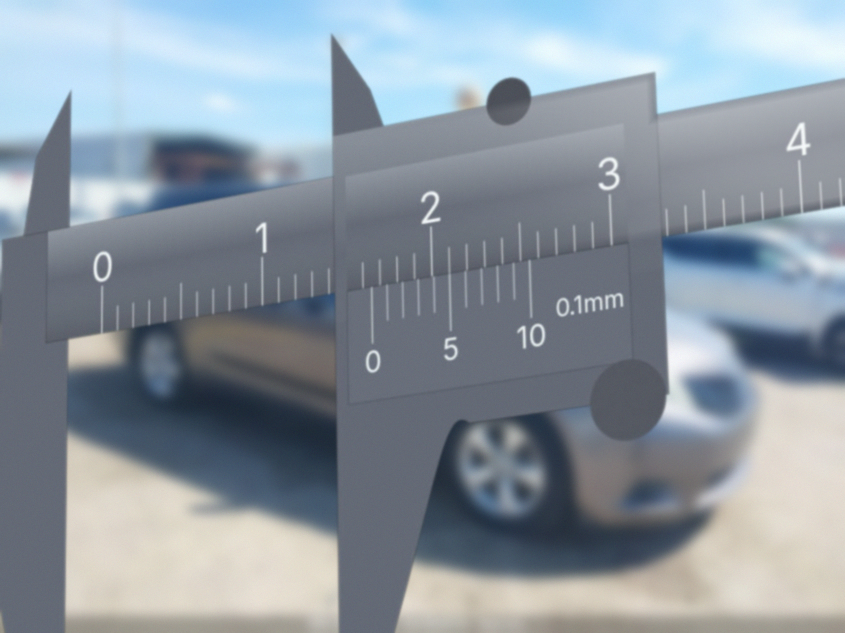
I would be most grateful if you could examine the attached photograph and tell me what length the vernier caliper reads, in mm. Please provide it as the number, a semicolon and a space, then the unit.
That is 16.5; mm
